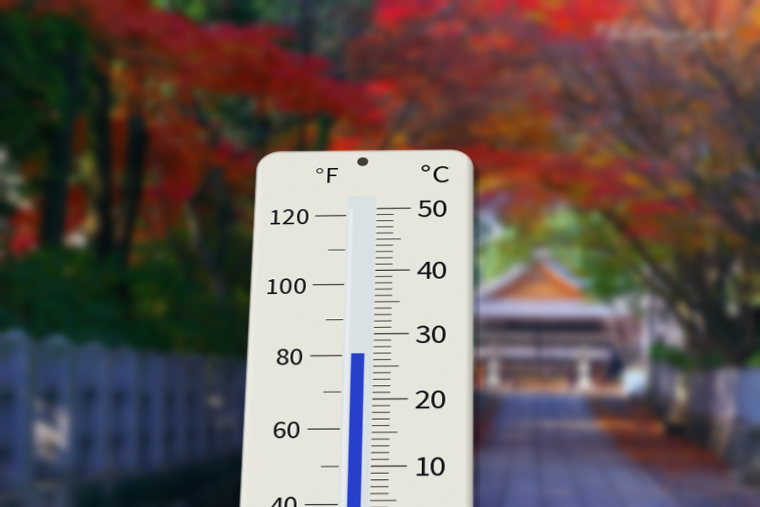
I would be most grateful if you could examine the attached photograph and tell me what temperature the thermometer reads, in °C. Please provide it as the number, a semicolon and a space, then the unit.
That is 27; °C
